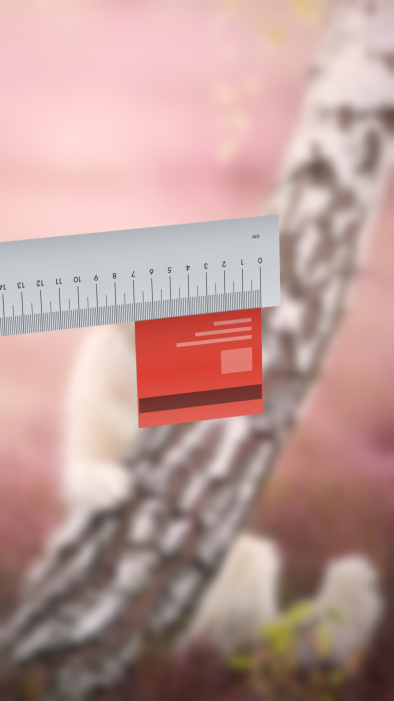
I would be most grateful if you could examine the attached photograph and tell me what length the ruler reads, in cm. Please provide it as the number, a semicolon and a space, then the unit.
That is 7; cm
